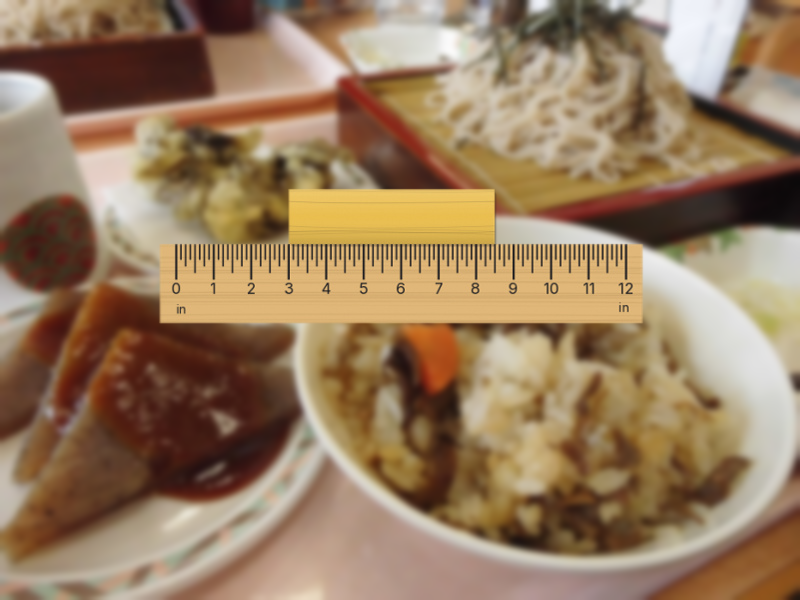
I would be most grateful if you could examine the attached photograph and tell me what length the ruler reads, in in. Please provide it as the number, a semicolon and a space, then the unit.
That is 5.5; in
